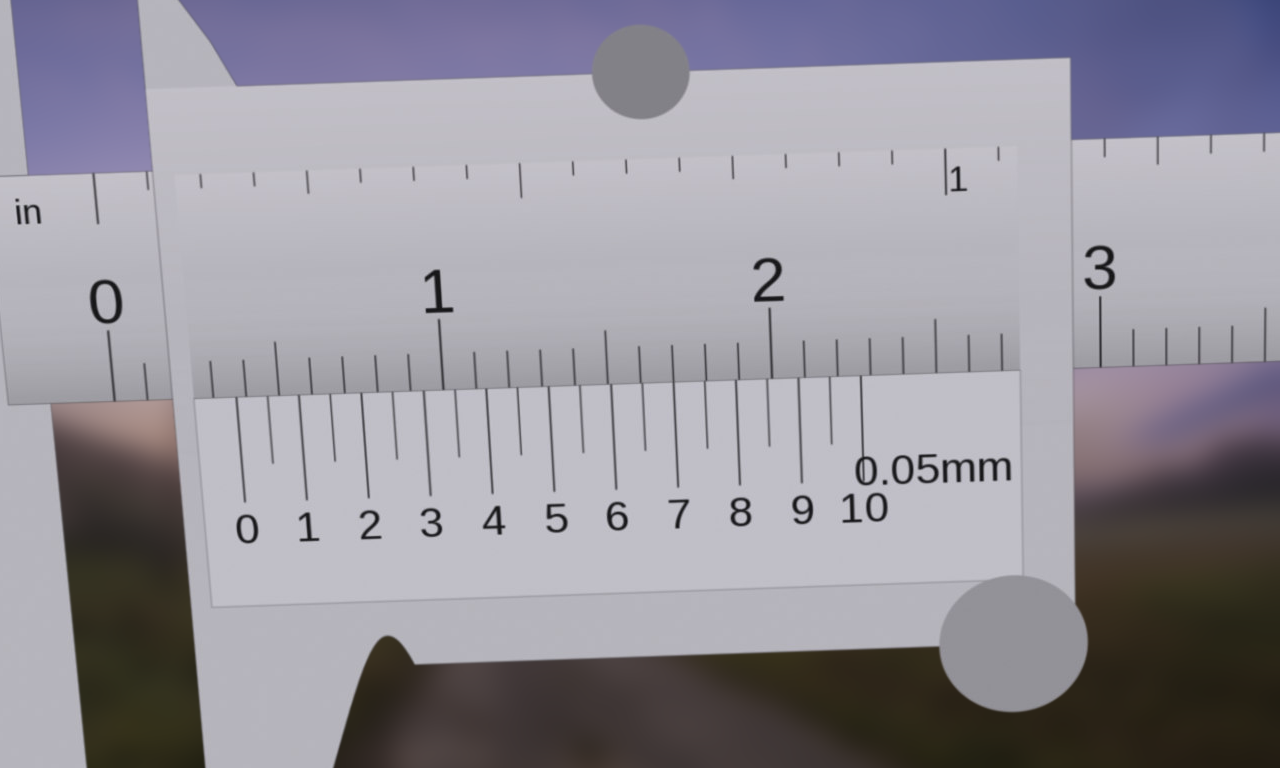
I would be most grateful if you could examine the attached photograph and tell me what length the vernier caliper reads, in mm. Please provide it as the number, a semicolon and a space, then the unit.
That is 3.70; mm
